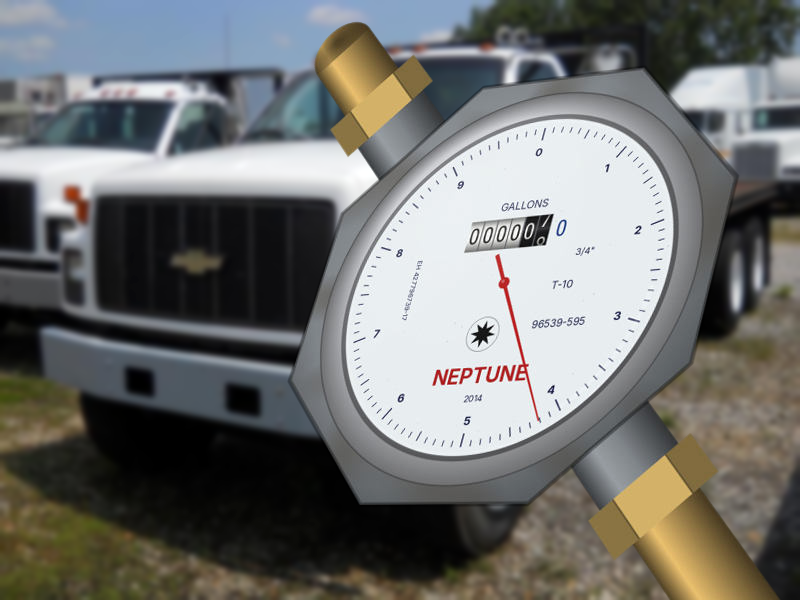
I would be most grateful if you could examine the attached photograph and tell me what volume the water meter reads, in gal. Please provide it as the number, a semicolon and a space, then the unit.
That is 74.2; gal
